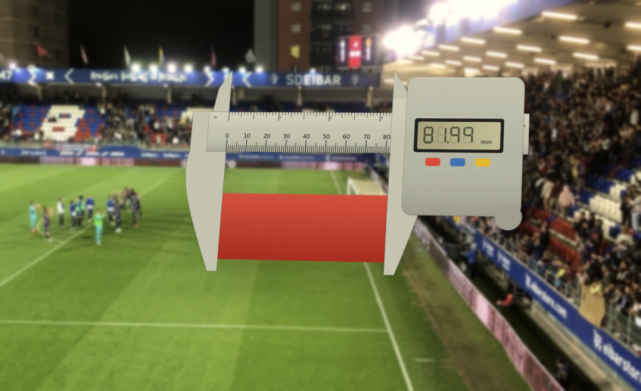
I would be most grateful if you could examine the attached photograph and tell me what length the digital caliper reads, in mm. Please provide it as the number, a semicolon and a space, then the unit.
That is 81.99; mm
